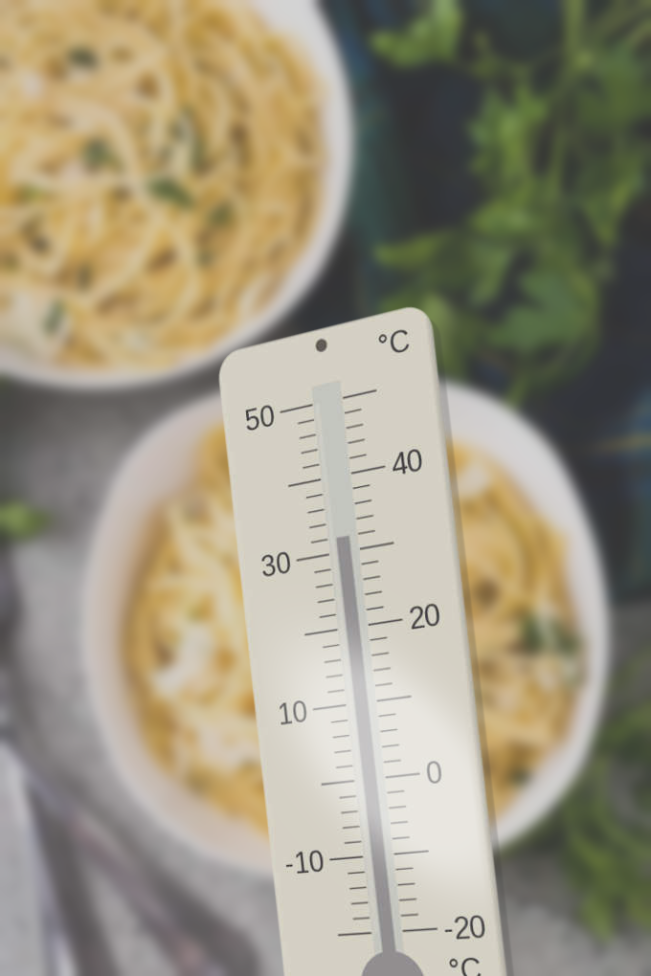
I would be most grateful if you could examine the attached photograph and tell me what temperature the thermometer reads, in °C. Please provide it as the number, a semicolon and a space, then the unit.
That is 32; °C
